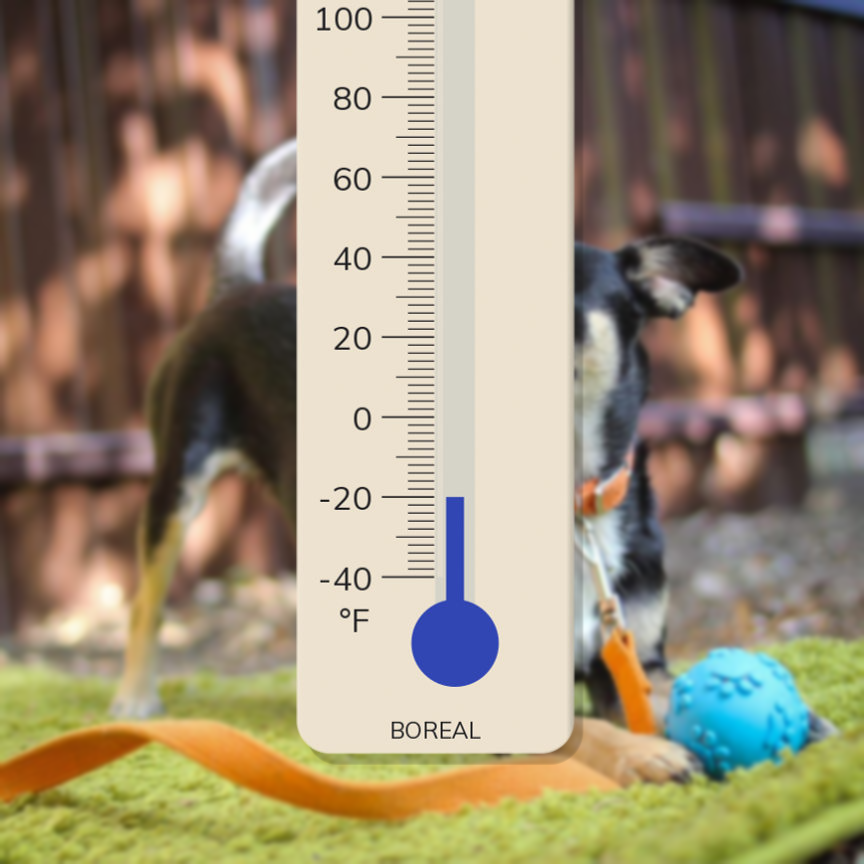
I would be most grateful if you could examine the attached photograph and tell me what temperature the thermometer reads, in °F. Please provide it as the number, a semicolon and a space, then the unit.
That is -20; °F
